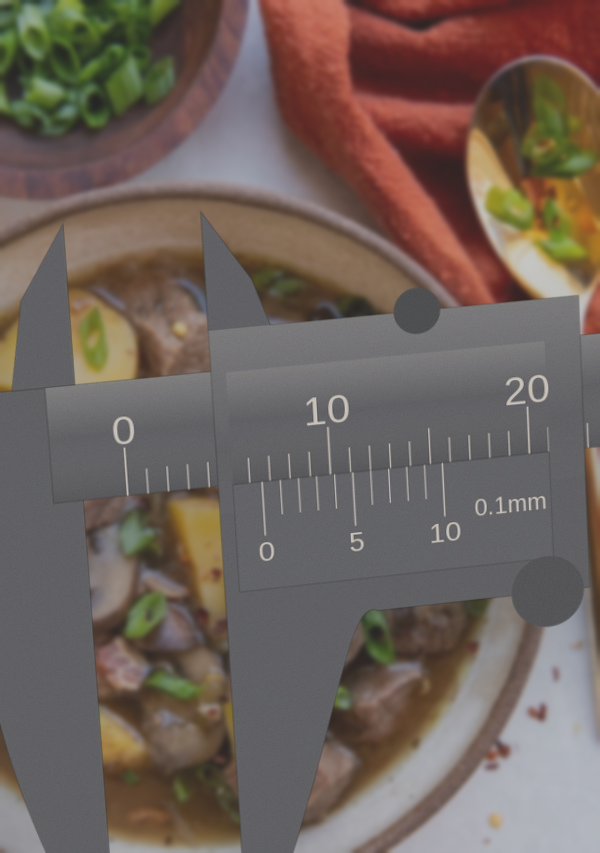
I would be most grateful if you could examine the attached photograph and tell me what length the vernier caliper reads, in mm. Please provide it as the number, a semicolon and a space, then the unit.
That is 6.6; mm
